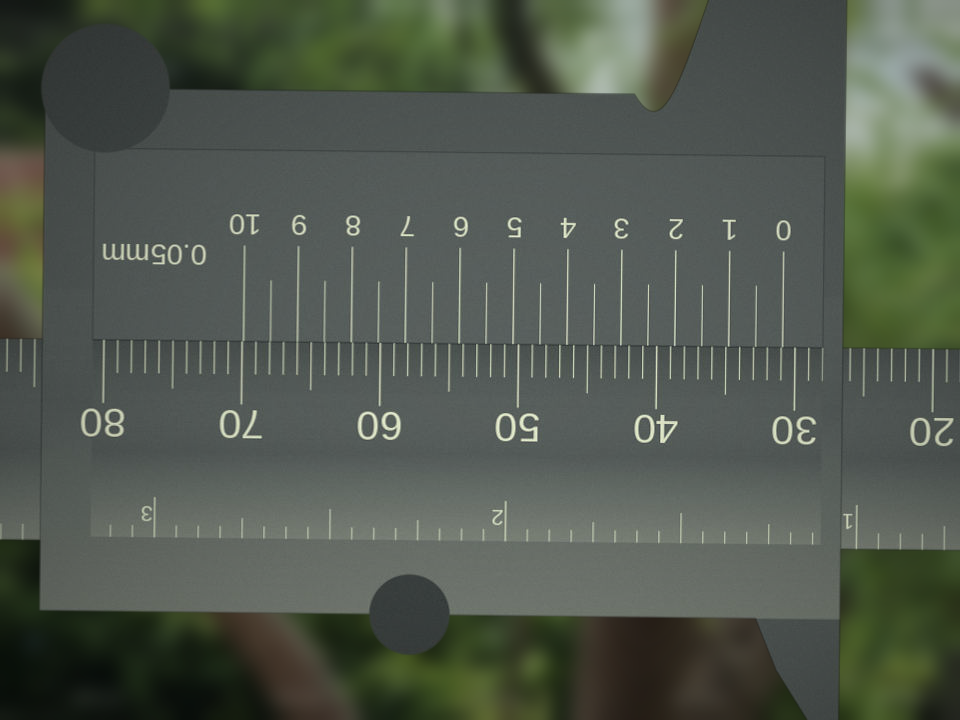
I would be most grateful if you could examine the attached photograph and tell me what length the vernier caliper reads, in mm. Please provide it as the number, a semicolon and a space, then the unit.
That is 30.9; mm
